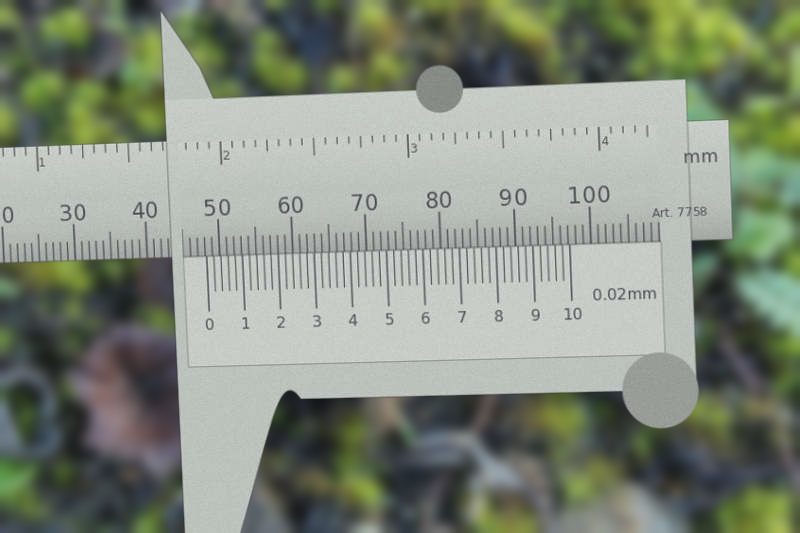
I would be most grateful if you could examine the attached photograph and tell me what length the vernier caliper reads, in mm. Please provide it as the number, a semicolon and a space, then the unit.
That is 48.2; mm
